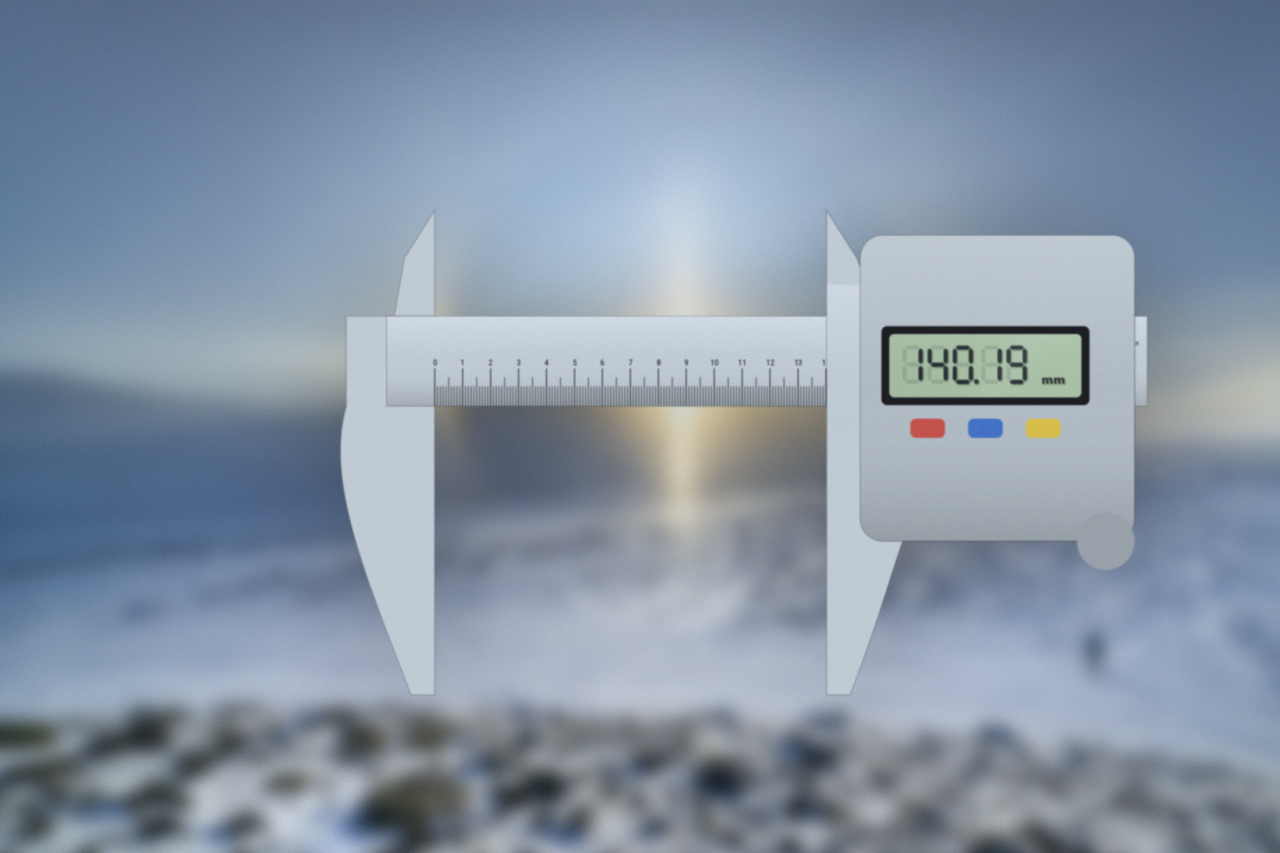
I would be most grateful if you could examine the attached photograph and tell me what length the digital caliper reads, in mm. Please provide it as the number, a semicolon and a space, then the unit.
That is 140.19; mm
